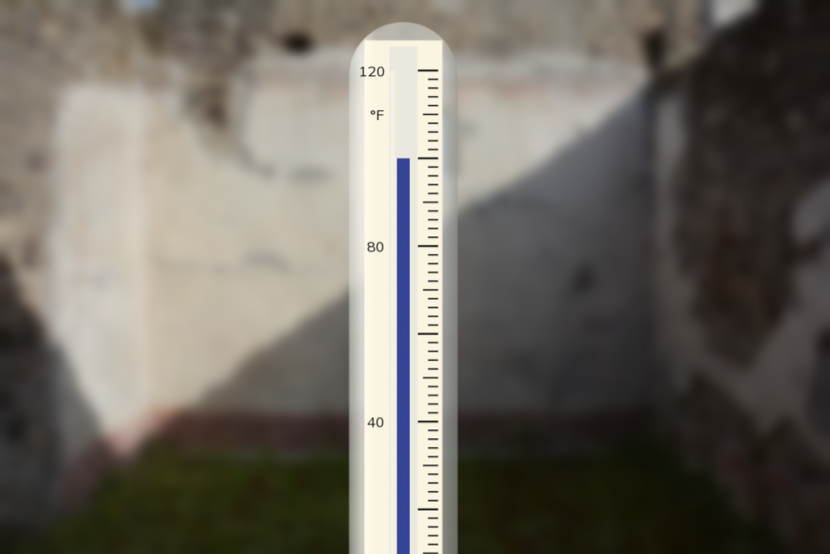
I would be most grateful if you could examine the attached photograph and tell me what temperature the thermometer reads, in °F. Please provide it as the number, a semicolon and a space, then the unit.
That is 100; °F
